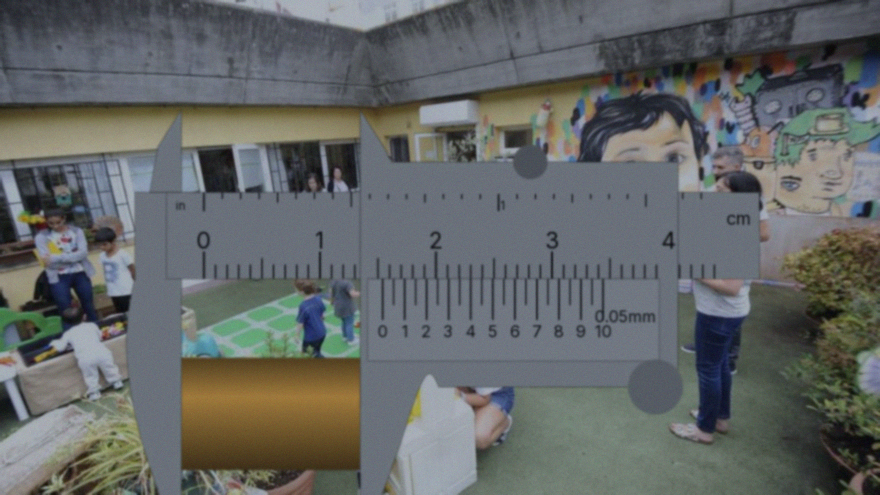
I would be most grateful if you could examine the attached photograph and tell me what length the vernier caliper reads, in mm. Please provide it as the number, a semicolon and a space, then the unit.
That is 15.4; mm
